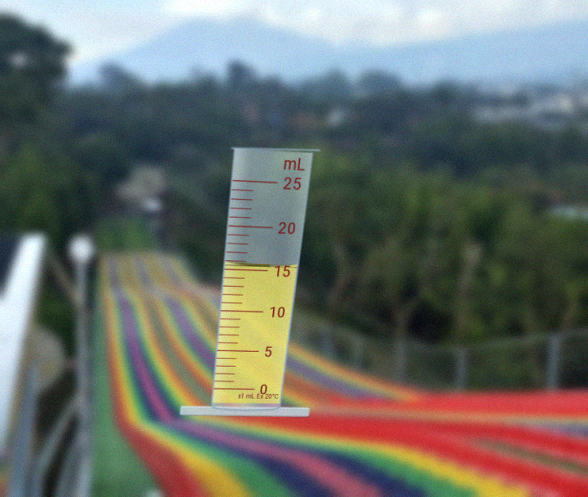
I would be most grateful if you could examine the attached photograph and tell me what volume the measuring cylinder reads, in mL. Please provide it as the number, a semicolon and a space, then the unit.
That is 15.5; mL
